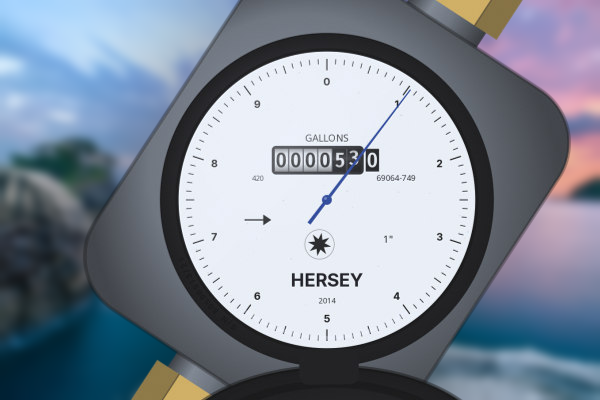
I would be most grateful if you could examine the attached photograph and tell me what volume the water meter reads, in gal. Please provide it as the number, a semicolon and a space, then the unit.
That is 531.0; gal
